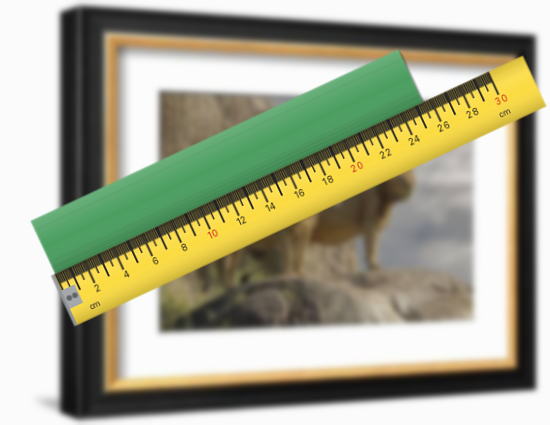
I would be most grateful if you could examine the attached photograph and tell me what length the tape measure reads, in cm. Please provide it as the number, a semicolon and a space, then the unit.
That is 25.5; cm
